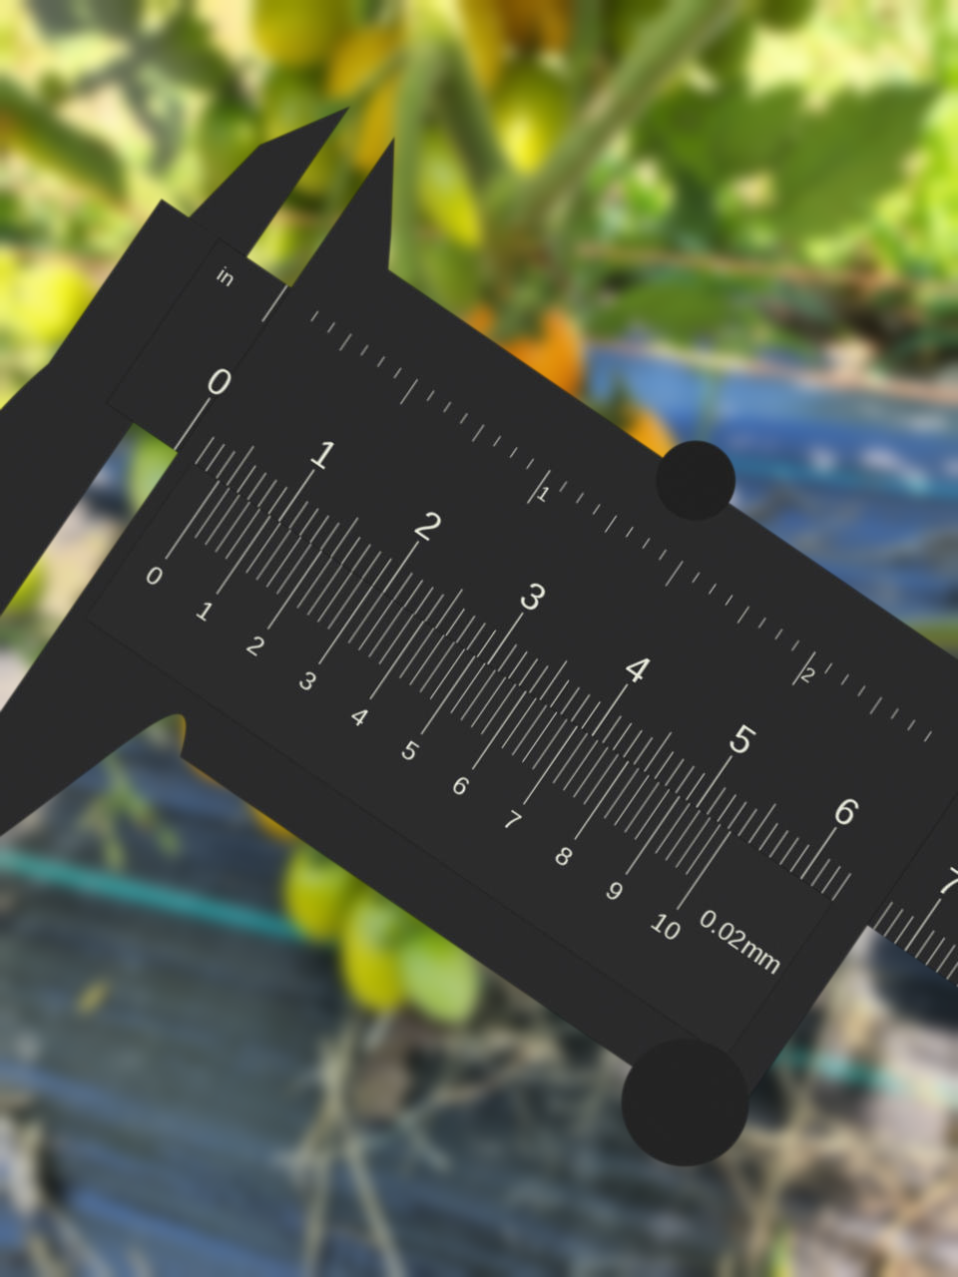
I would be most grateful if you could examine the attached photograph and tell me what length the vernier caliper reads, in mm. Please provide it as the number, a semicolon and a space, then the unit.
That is 4.3; mm
